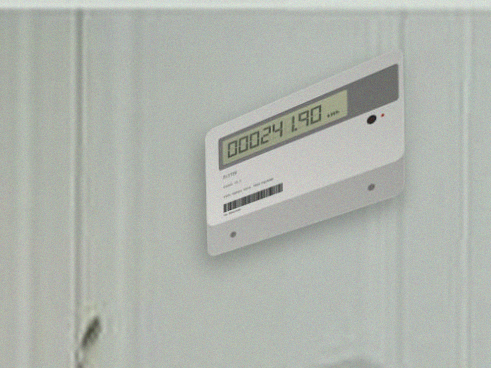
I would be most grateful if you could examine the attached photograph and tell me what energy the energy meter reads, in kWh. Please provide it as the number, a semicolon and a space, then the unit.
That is 241.90; kWh
